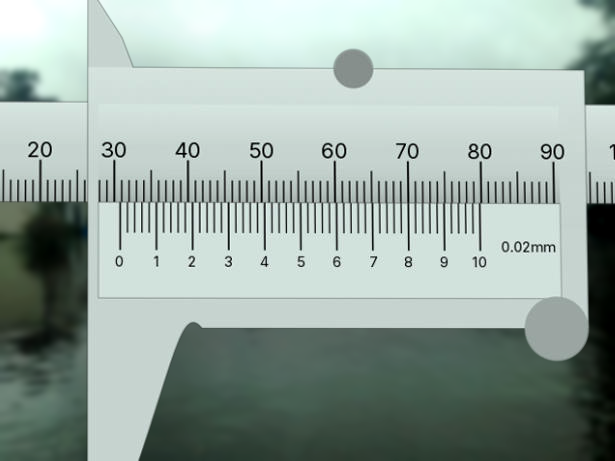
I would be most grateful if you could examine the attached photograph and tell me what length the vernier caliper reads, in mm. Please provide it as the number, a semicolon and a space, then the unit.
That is 30.8; mm
